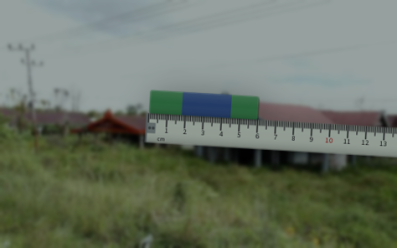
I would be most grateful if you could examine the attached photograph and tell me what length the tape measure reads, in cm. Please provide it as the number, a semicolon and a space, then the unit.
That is 6; cm
